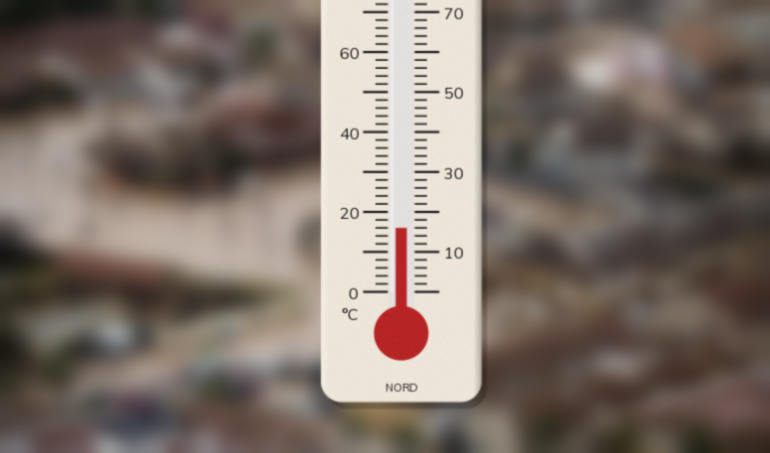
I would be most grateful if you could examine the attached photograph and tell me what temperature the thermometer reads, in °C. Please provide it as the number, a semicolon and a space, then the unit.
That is 16; °C
